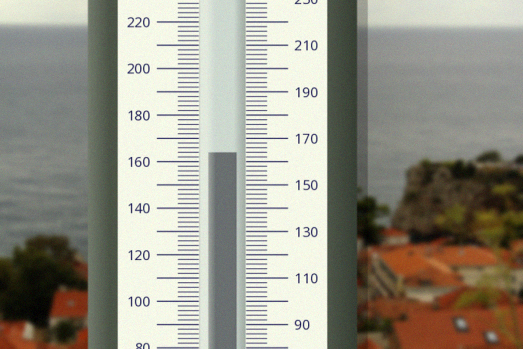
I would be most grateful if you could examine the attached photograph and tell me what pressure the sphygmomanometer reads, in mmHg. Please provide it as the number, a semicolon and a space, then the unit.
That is 164; mmHg
